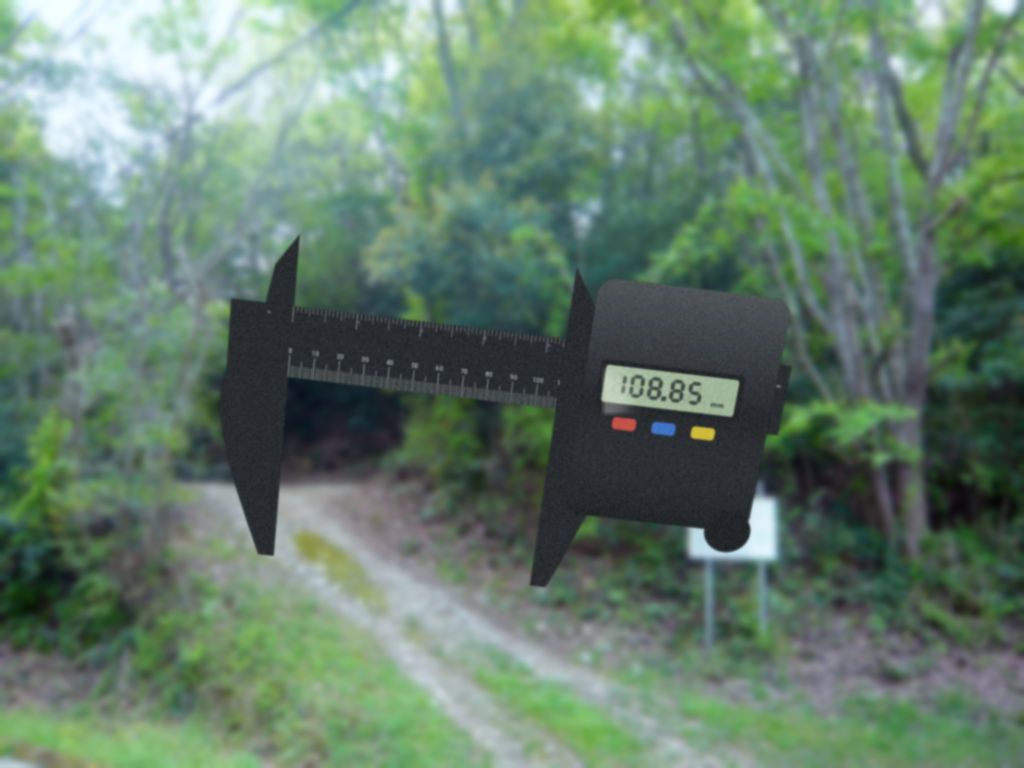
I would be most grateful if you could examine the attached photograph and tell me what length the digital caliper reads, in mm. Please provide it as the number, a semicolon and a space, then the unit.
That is 108.85; mm
